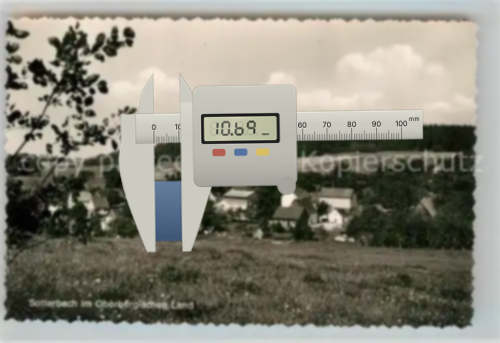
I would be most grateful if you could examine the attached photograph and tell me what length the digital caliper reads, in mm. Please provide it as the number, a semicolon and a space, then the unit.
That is 10.69; mm
